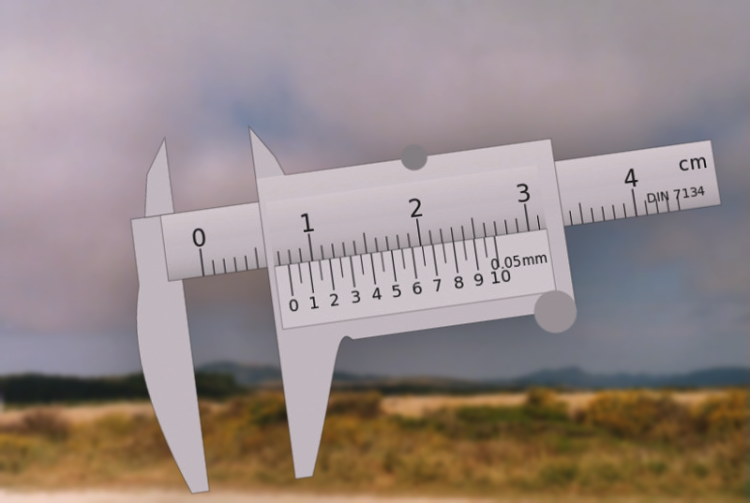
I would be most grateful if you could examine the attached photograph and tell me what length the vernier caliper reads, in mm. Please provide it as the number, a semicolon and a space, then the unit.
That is 7.8; mm
